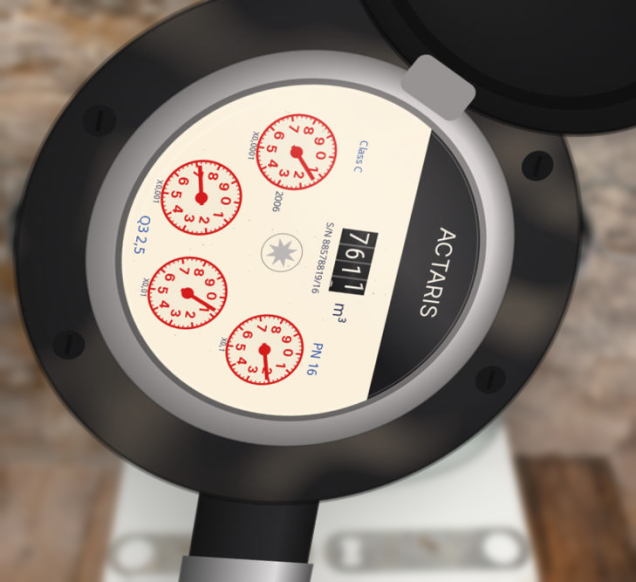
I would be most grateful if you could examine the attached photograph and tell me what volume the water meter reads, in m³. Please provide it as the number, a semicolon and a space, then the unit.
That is 7611.2071; m³
